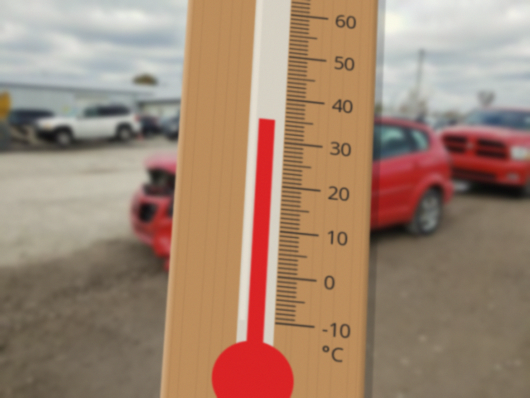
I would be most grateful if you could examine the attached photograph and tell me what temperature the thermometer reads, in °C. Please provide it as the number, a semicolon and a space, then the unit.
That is 35; °C
